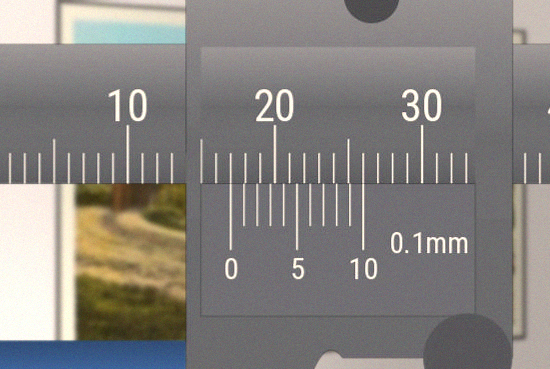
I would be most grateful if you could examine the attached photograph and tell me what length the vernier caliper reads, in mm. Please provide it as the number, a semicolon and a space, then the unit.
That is 17.0; mm
